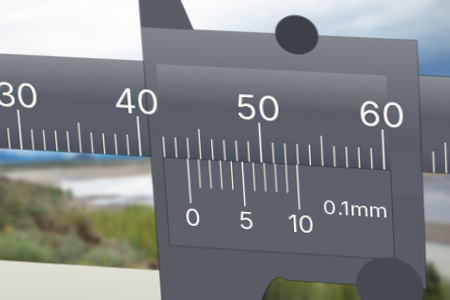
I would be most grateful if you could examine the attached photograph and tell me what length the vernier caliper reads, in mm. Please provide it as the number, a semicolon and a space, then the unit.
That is 43.9; mm
